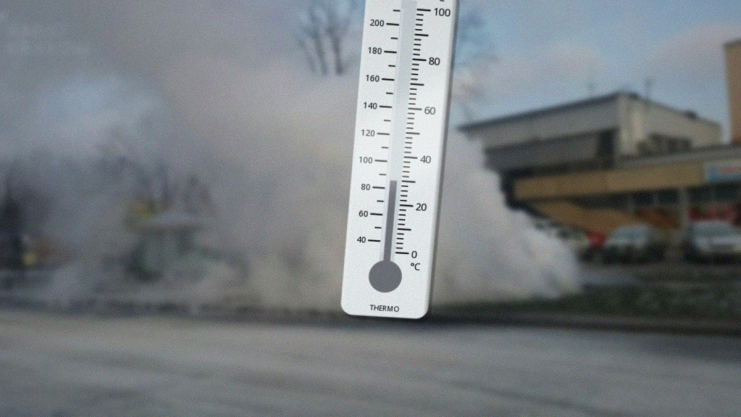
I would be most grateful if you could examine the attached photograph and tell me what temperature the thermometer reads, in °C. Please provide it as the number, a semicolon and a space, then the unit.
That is 30; °C
